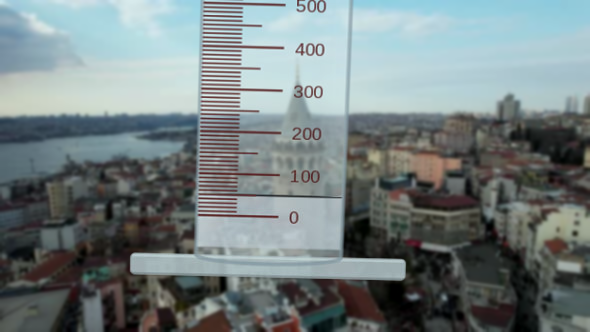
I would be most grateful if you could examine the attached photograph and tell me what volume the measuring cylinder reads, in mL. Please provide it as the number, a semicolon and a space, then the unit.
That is 50; mL
